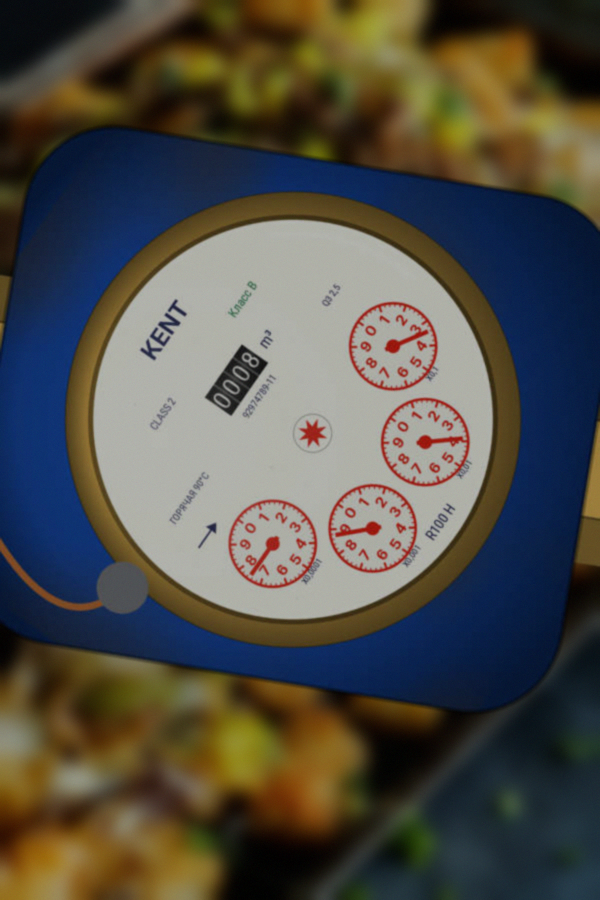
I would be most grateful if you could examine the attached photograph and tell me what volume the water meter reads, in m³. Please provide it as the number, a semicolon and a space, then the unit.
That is 8.3387; m³
